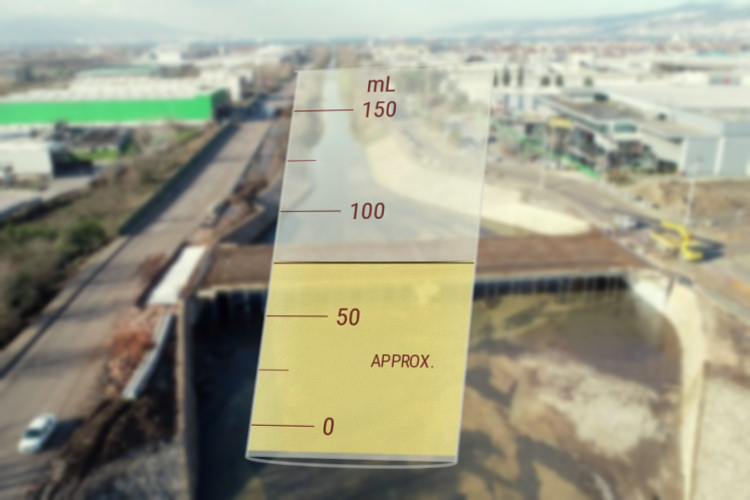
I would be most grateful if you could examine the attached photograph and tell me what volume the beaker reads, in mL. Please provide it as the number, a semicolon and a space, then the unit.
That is 75; mL
